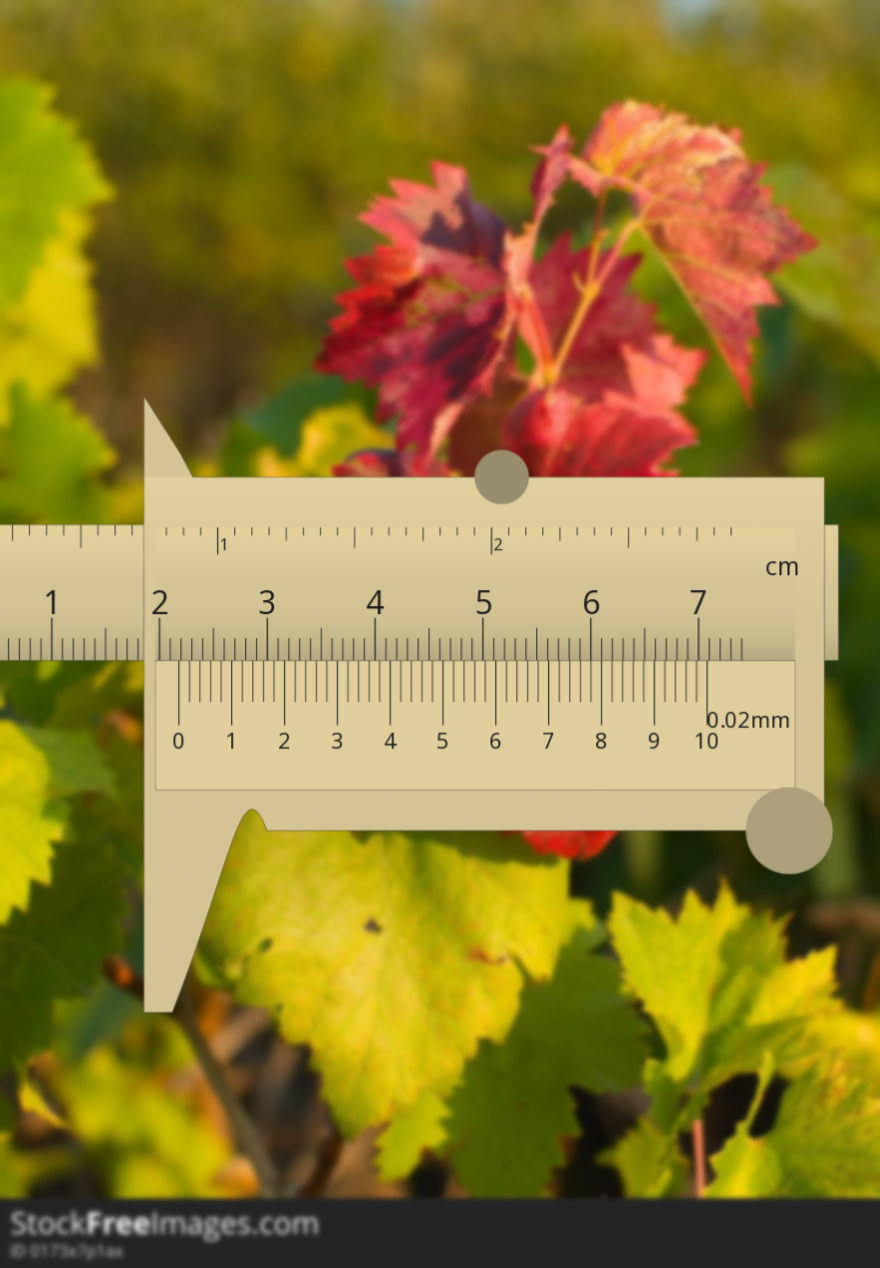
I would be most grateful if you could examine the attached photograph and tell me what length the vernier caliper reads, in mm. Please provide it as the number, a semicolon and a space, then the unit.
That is 21.8; mm
